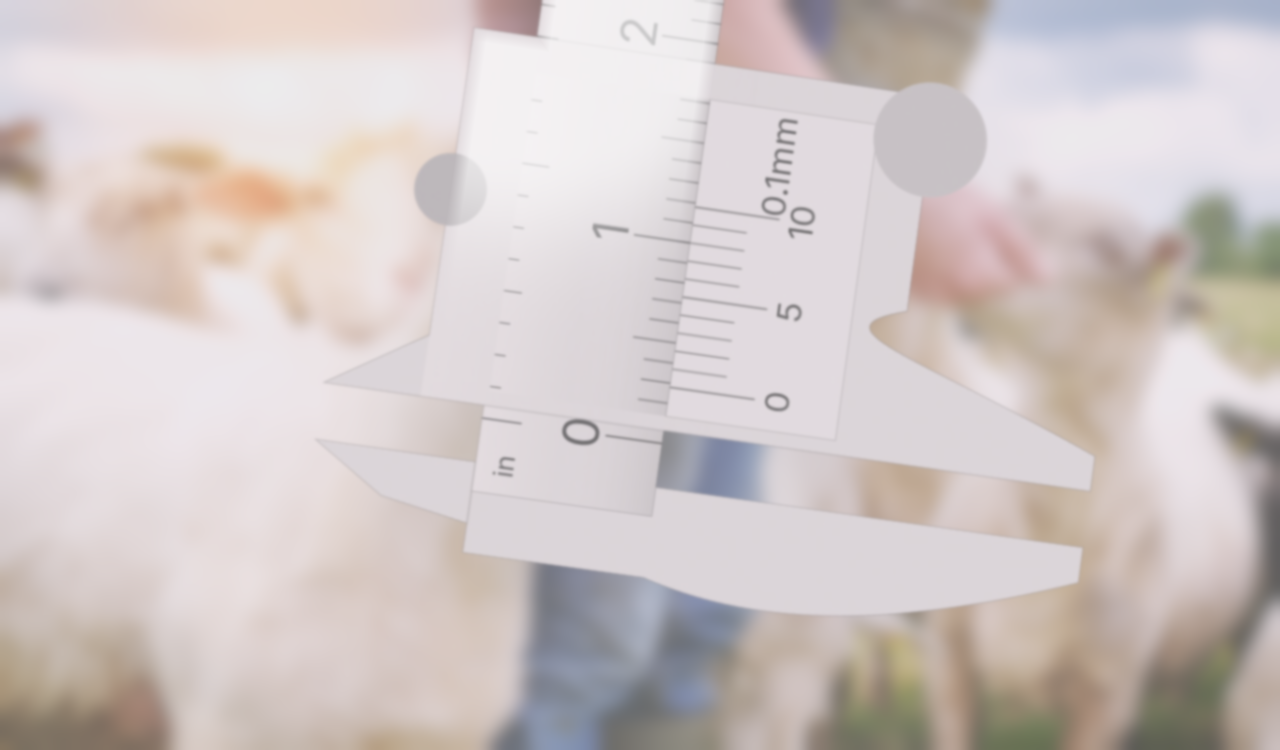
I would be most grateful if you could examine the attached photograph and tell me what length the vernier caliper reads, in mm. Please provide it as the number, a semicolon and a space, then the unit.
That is 2.8; mm
